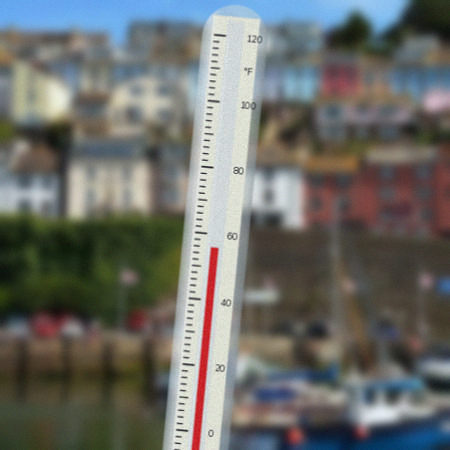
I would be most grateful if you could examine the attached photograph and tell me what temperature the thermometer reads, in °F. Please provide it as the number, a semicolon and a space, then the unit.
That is 56; °F
